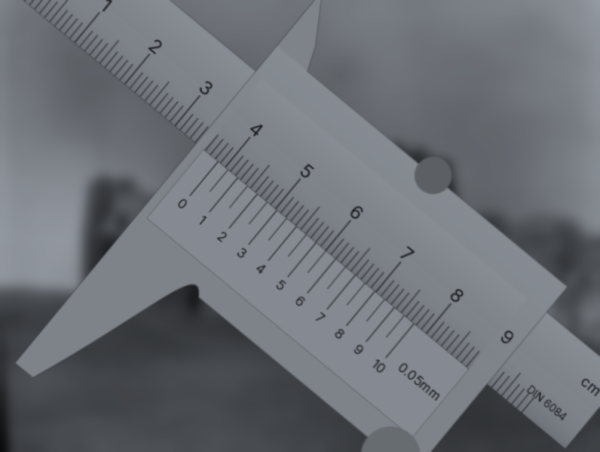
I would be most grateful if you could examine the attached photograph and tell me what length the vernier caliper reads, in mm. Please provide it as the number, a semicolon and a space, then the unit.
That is 38.6; mm
